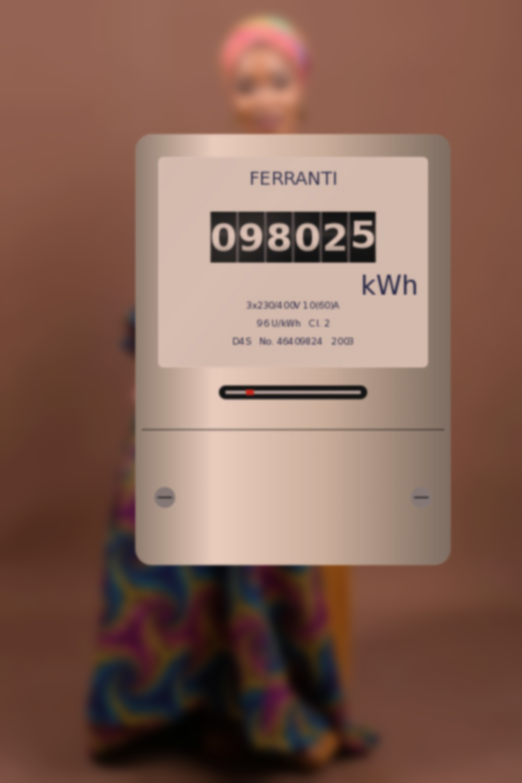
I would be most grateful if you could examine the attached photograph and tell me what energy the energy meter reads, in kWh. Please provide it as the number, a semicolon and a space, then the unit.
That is 98025; kWh
